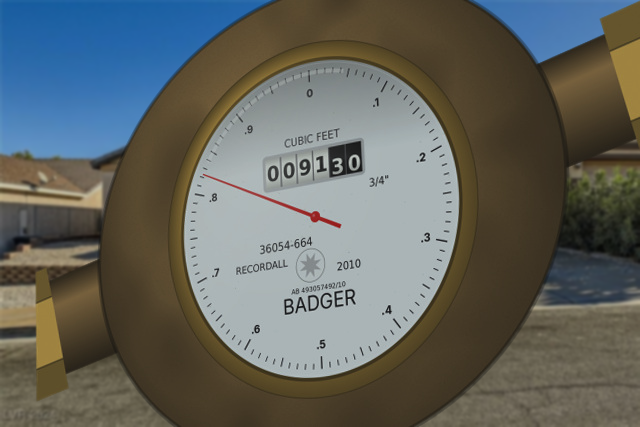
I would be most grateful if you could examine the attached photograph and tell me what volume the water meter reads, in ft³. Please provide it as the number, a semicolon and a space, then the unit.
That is 9129.82; ft³
